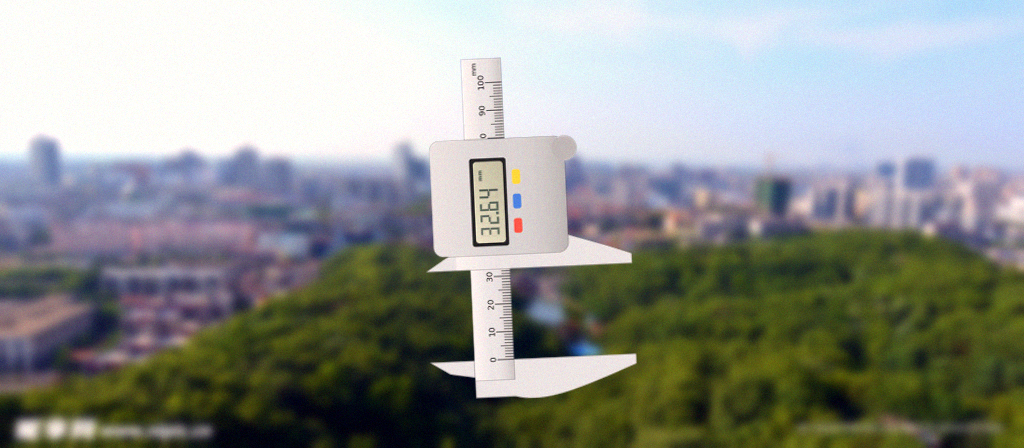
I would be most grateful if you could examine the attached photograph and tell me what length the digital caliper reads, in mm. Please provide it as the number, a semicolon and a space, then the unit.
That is 32.64; mm
